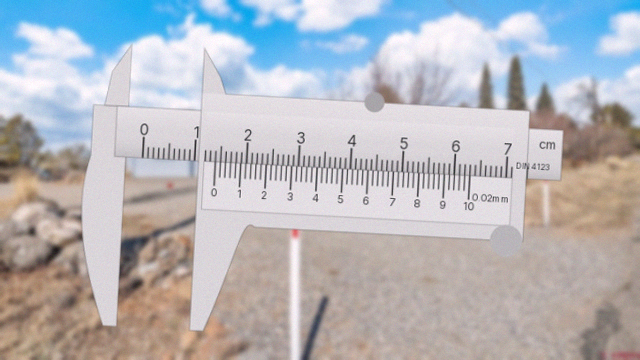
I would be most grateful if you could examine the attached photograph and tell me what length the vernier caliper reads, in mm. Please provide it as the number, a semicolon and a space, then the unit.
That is 14.0; mm
